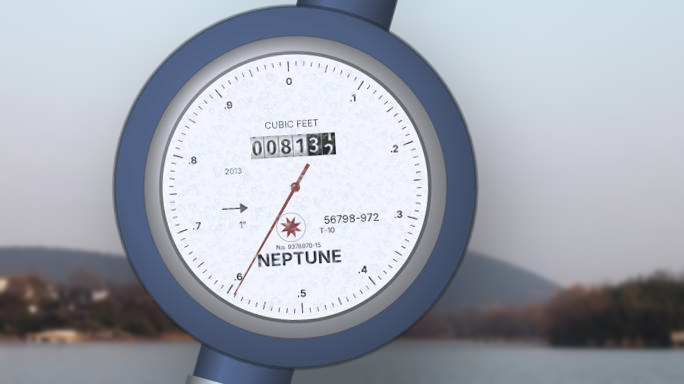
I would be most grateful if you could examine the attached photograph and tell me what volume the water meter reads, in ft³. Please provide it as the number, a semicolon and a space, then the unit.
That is 8131.59; ft³
